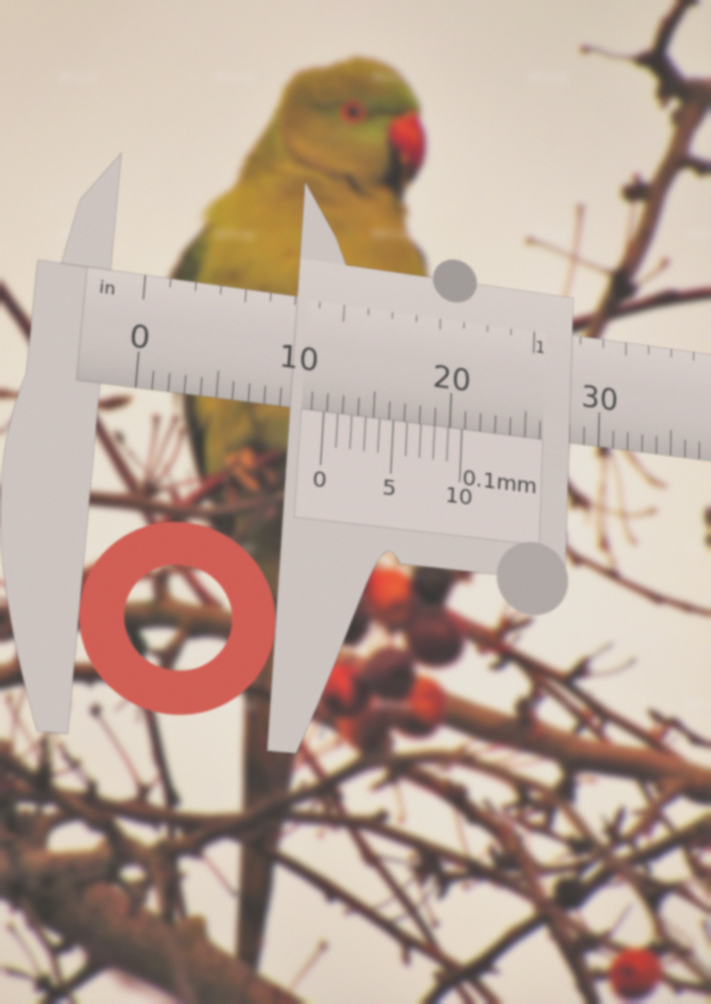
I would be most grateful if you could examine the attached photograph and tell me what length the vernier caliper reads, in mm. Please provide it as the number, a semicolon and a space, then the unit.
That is 11.8; mm
